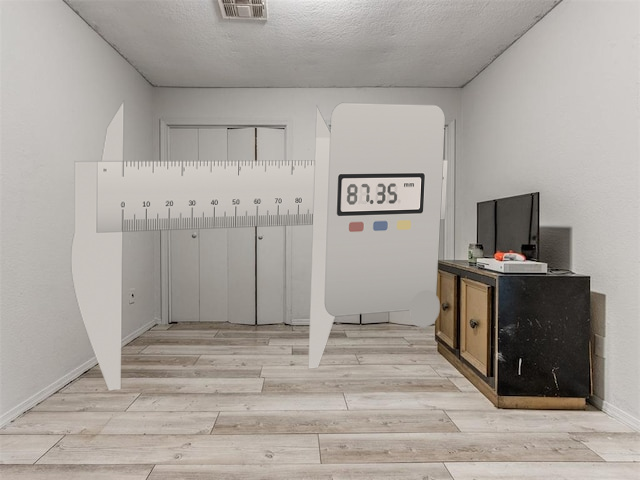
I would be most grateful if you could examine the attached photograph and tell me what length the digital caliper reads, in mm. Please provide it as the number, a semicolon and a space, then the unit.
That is 87.35; mm
